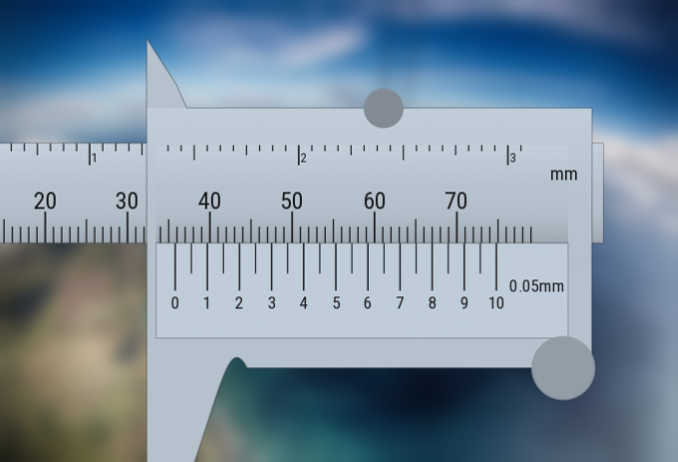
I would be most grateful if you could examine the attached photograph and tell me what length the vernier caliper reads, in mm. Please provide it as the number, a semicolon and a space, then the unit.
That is 35.8; mm
